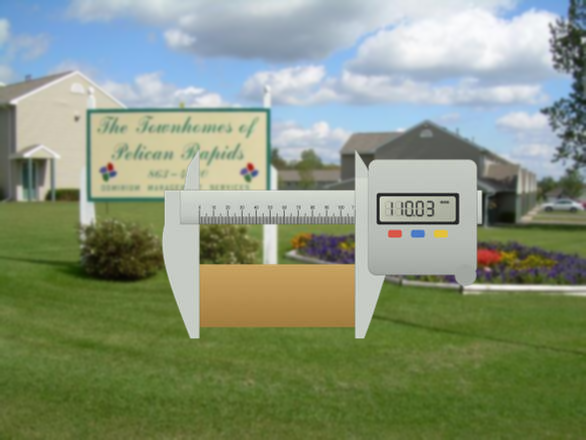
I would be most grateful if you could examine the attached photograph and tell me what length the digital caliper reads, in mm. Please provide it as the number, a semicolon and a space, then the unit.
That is 110.03; mm
